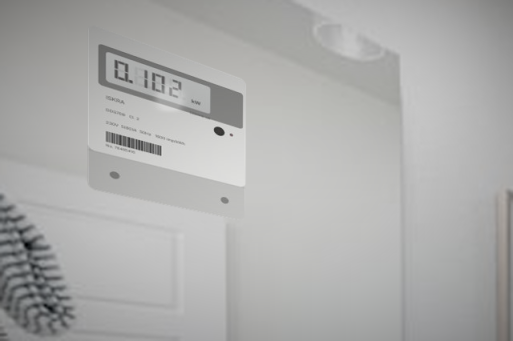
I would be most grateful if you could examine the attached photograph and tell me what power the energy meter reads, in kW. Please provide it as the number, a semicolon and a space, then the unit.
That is 0.102; kW
